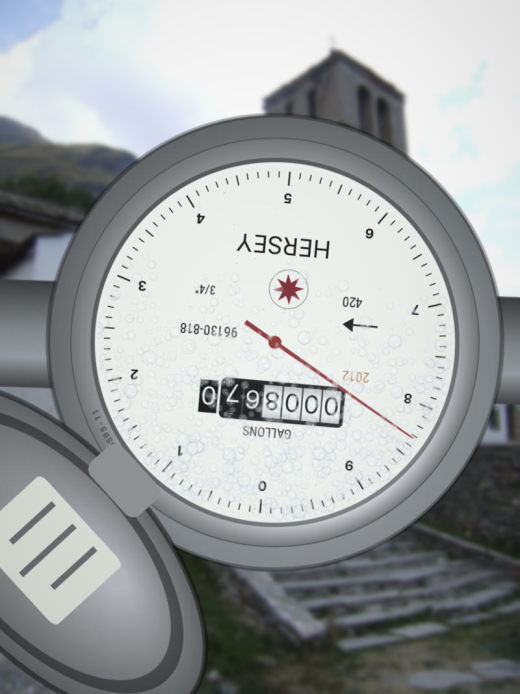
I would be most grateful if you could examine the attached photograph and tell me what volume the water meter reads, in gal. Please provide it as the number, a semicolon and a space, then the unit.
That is 8668.3; gal
